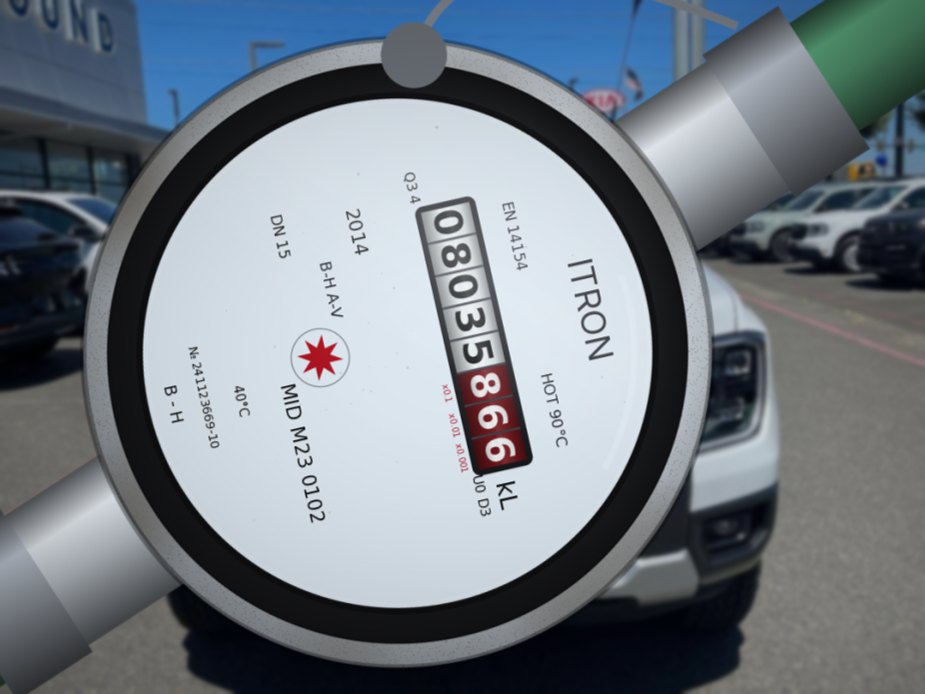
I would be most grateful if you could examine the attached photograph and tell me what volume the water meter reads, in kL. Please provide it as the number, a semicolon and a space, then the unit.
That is 8035.866; kL
